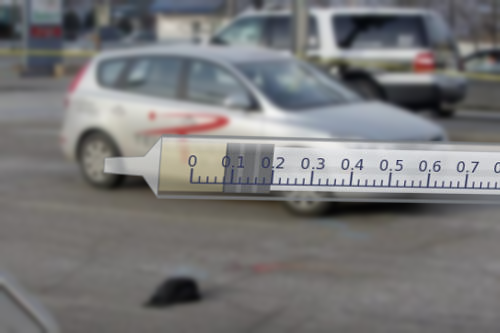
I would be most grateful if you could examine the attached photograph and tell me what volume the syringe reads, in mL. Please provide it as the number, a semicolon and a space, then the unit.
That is 0.08; mL
